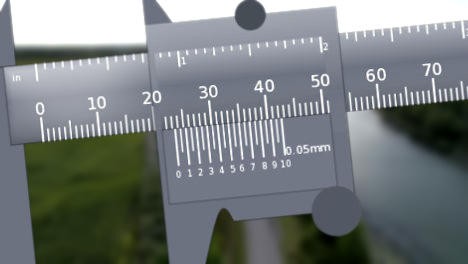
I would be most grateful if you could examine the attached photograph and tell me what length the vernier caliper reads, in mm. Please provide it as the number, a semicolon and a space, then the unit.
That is 23.5; mm
